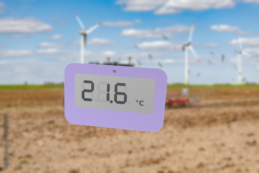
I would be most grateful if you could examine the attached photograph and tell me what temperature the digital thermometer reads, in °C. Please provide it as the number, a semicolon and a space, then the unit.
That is 21.6; °C
